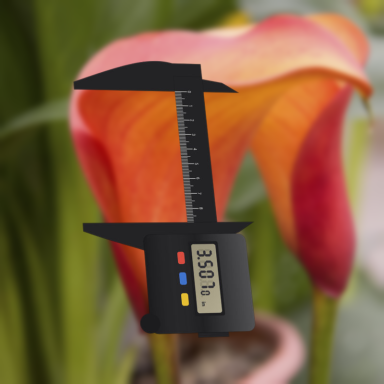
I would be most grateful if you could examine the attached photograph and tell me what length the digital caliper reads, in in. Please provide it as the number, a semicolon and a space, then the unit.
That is 3.5070; in
